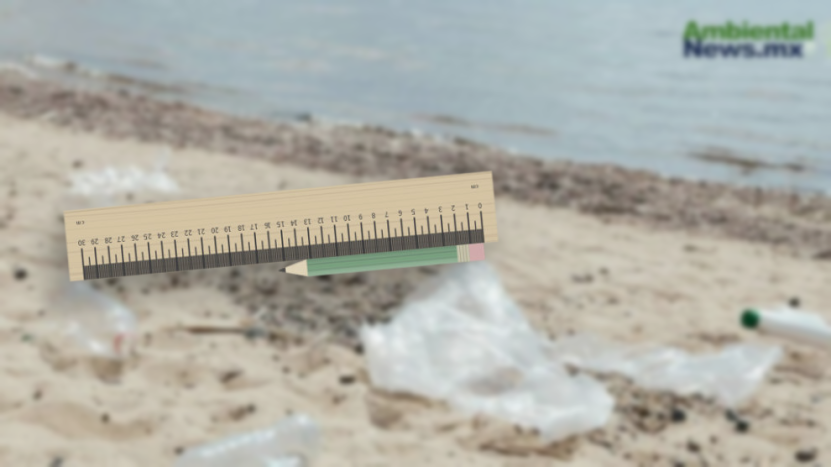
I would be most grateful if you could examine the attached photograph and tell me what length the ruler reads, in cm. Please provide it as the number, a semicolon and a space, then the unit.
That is 15.5; cm
